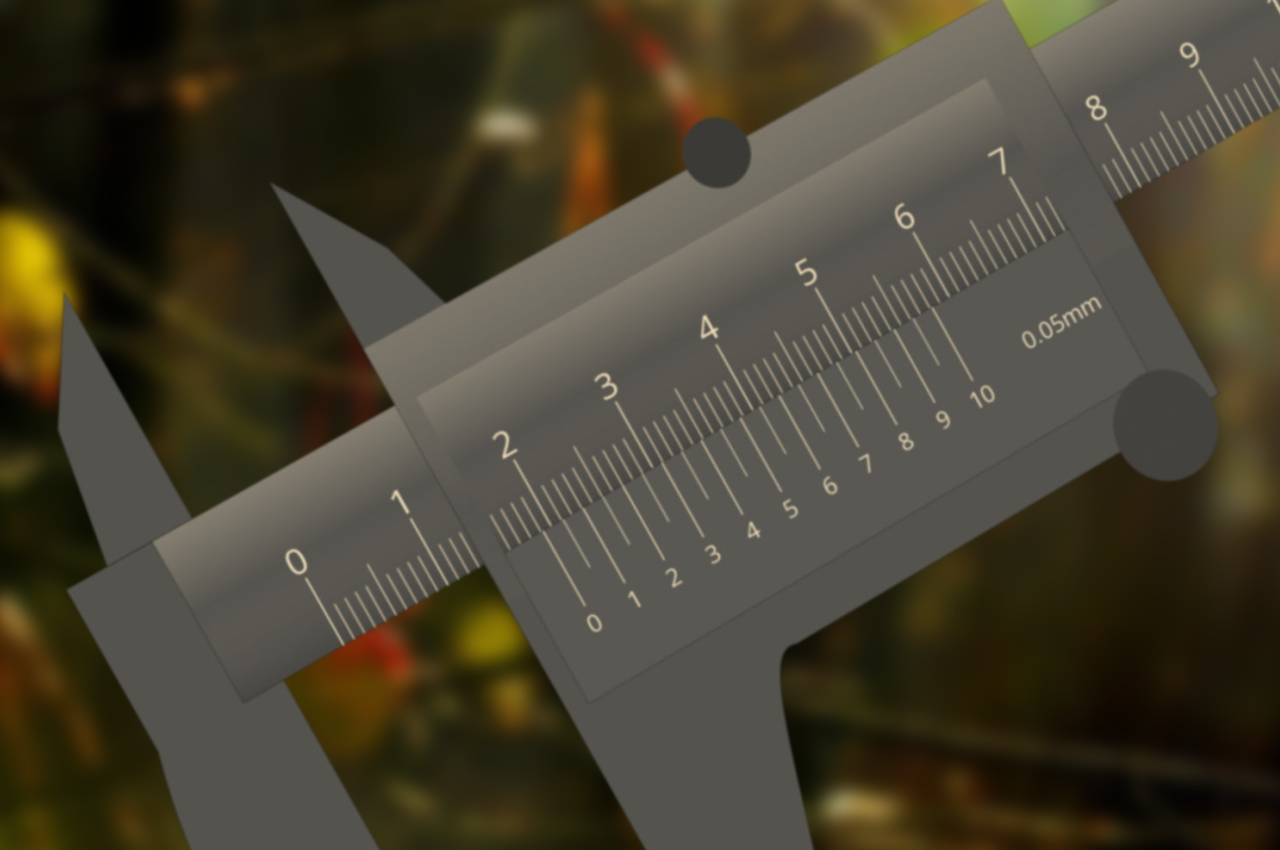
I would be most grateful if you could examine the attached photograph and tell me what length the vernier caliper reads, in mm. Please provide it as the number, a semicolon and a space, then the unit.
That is 19.2; mm
